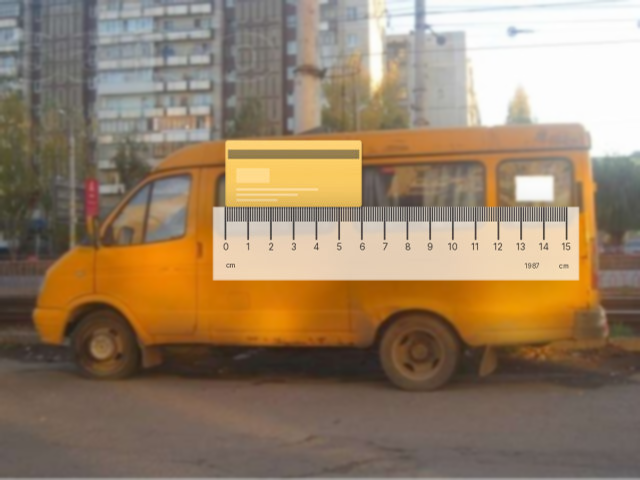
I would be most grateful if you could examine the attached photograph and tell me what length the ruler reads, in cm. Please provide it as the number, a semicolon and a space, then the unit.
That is 6; cm
